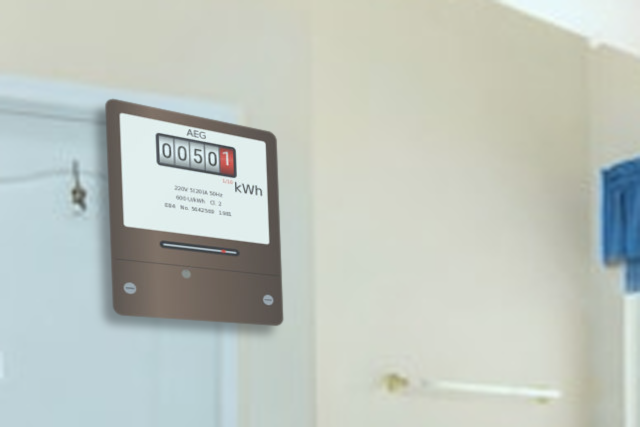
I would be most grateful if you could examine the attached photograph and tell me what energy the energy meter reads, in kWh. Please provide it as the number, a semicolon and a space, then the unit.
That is 50.1; kWh
